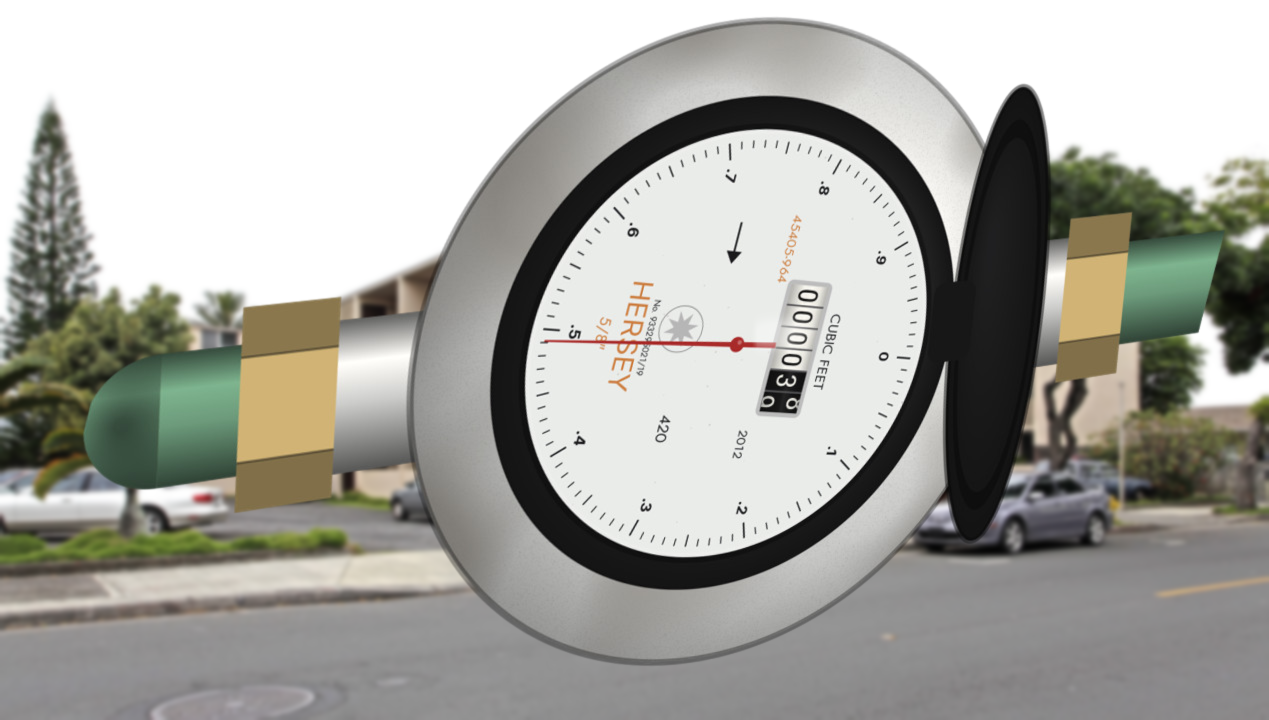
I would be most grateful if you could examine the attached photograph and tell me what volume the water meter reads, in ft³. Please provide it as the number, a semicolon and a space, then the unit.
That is 38.49; ft³
